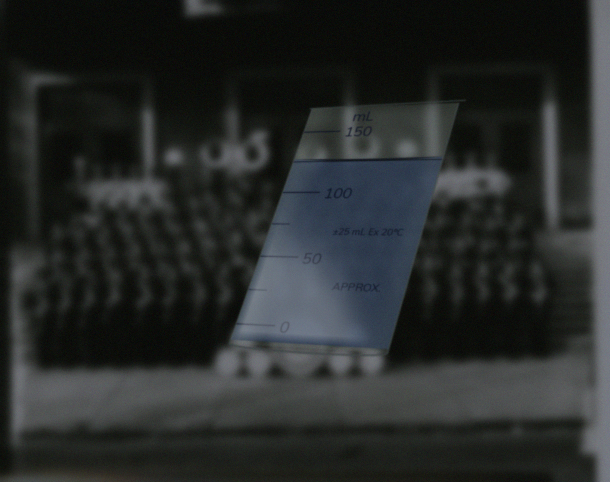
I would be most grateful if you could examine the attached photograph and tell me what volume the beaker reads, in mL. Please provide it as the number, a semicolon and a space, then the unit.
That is 125; mL
